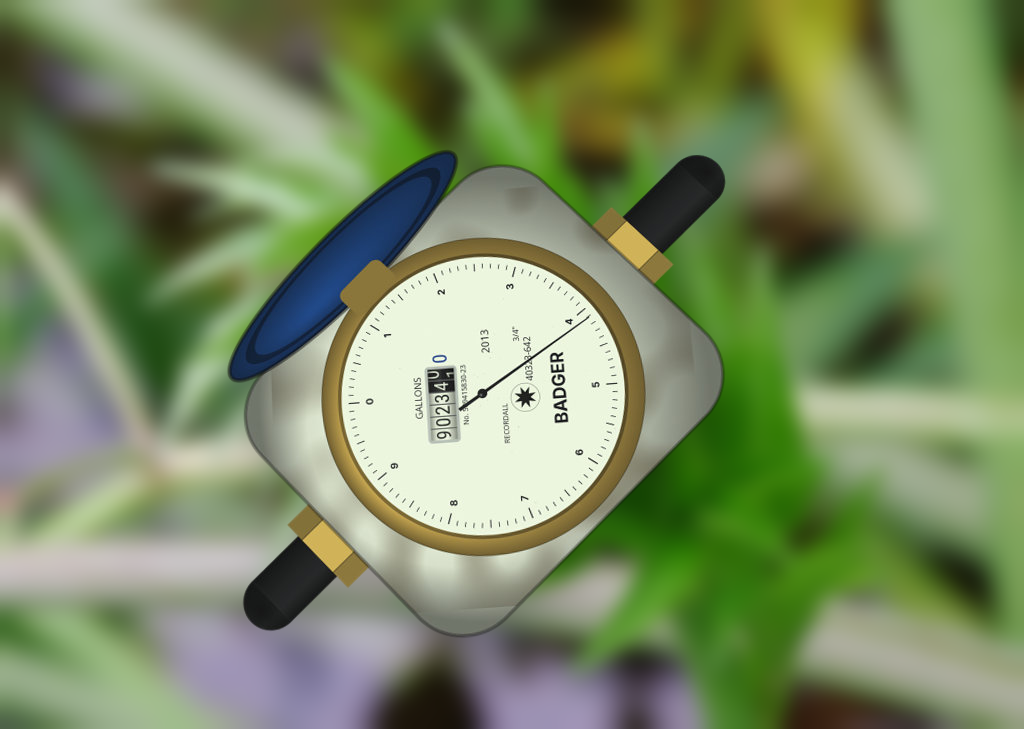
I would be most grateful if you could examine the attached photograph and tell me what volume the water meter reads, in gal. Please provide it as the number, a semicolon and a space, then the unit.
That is 9023404.1; gal
